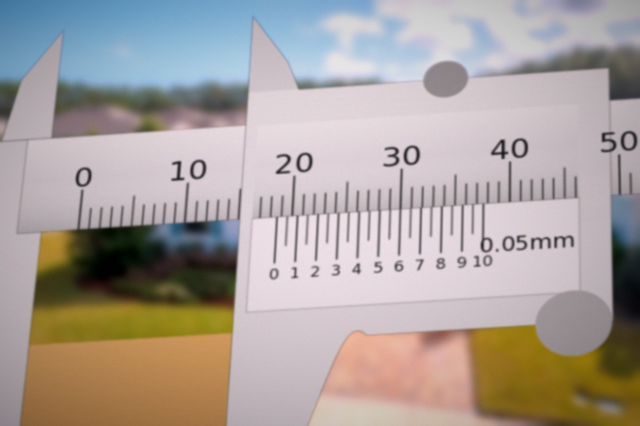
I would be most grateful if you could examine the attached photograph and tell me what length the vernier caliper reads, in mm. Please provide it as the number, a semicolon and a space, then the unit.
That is 18.6; mm
